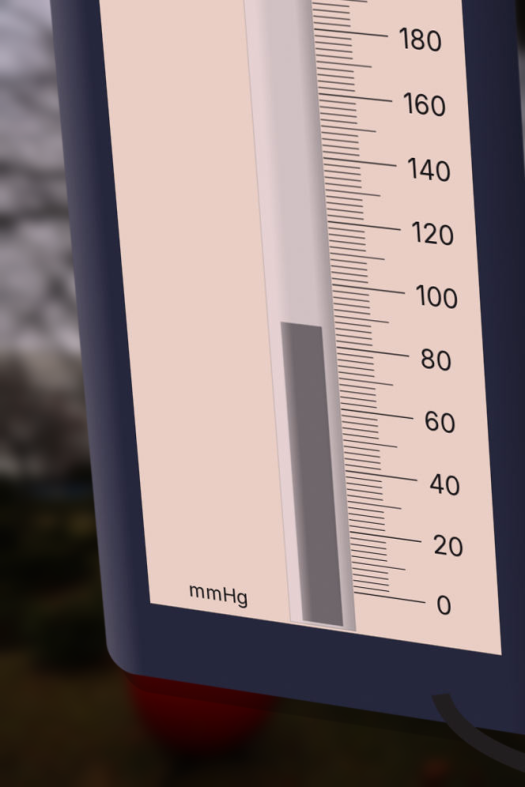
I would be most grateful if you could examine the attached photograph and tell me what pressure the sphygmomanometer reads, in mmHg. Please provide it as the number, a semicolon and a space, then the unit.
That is 86; mmHg
